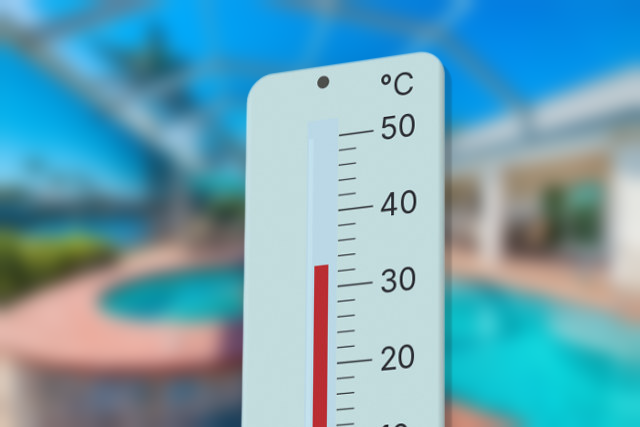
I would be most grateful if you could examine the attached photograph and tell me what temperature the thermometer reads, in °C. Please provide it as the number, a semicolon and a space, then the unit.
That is 33; °C
